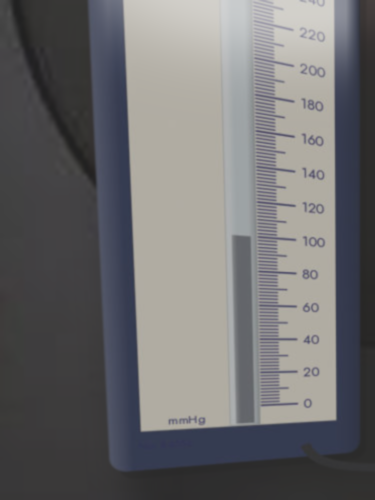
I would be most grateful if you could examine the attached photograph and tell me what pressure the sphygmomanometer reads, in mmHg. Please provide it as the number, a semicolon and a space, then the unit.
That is 100; mmHg
